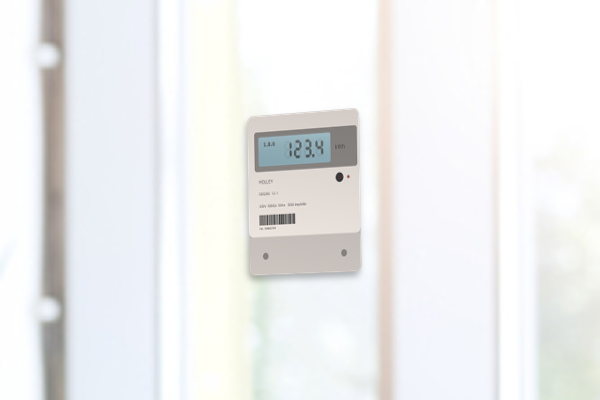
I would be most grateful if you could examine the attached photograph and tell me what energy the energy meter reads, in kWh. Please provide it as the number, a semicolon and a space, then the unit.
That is 123.4; kWh
